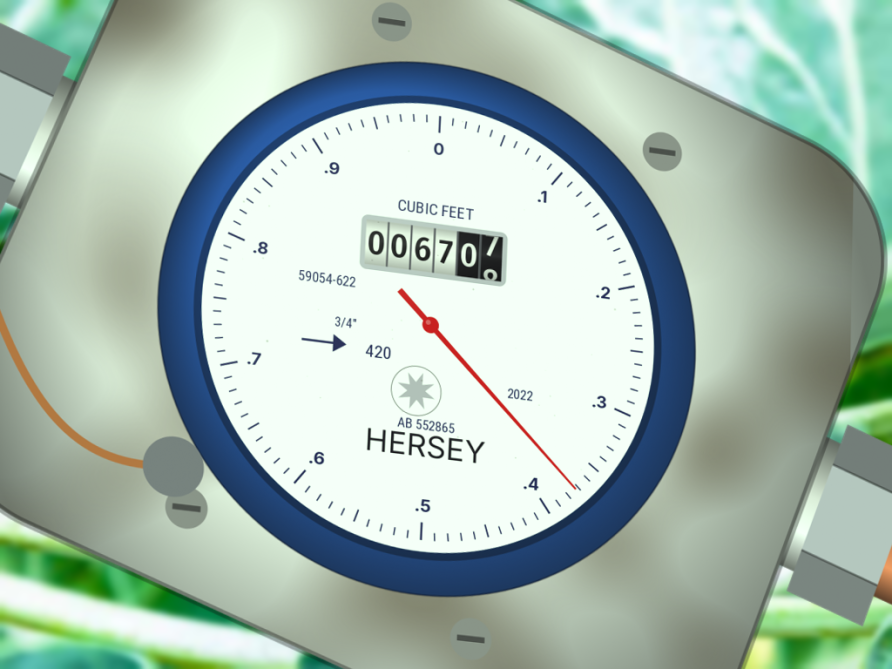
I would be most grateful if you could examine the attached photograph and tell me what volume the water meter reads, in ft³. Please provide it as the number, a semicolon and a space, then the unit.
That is 6707.37; ft³
